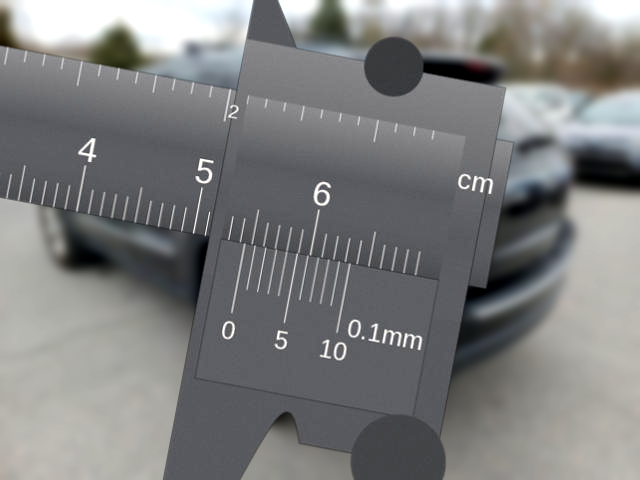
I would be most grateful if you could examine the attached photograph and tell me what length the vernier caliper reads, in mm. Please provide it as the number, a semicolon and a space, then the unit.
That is 54.4; mm
